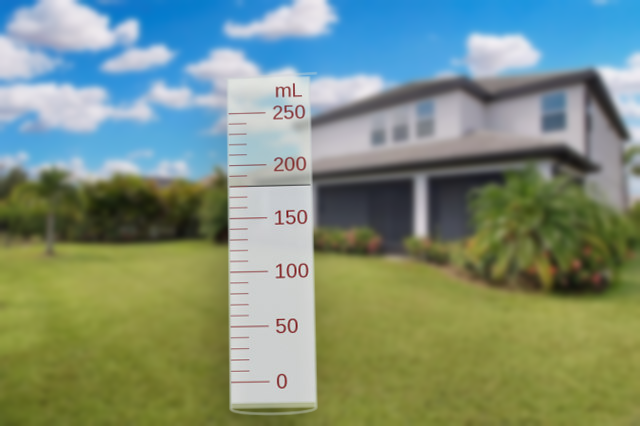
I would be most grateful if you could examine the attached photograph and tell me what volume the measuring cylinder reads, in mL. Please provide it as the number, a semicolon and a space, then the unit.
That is 180; mL
